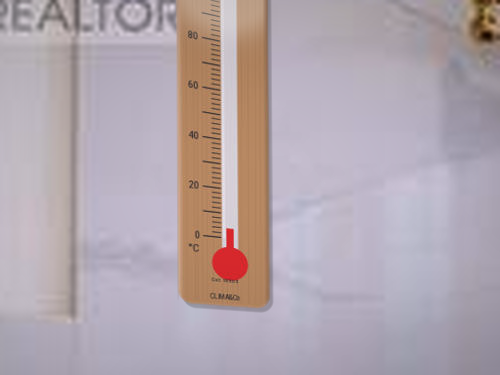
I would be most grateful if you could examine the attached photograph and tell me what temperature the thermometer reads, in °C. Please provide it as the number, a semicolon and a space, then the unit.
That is 4; °C
